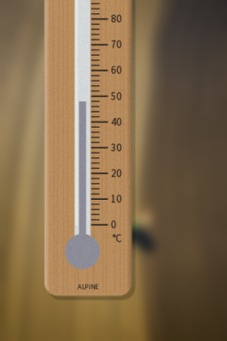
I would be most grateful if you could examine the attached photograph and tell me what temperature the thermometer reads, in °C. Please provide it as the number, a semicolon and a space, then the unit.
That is 48; °C
